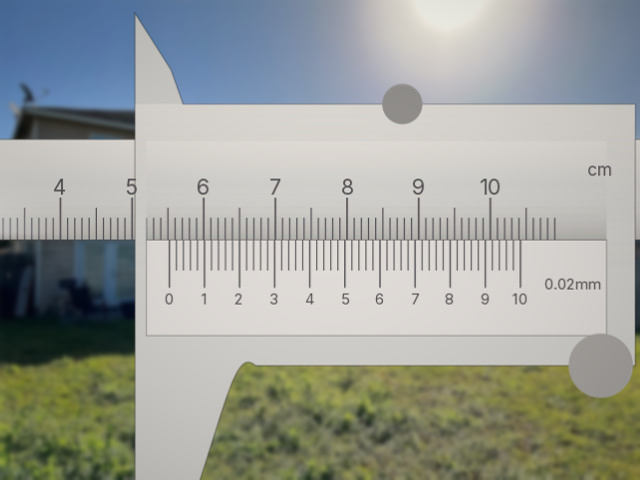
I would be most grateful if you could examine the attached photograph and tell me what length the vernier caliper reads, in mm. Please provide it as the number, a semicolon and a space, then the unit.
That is 55.2; mm
